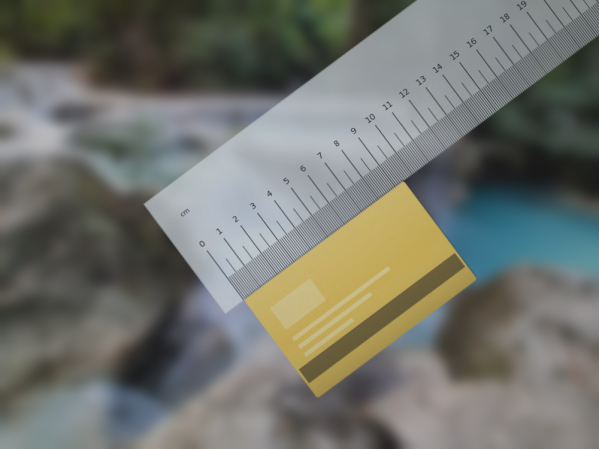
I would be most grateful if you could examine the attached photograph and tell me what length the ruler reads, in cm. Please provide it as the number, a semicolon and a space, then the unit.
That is 9.5; cm
